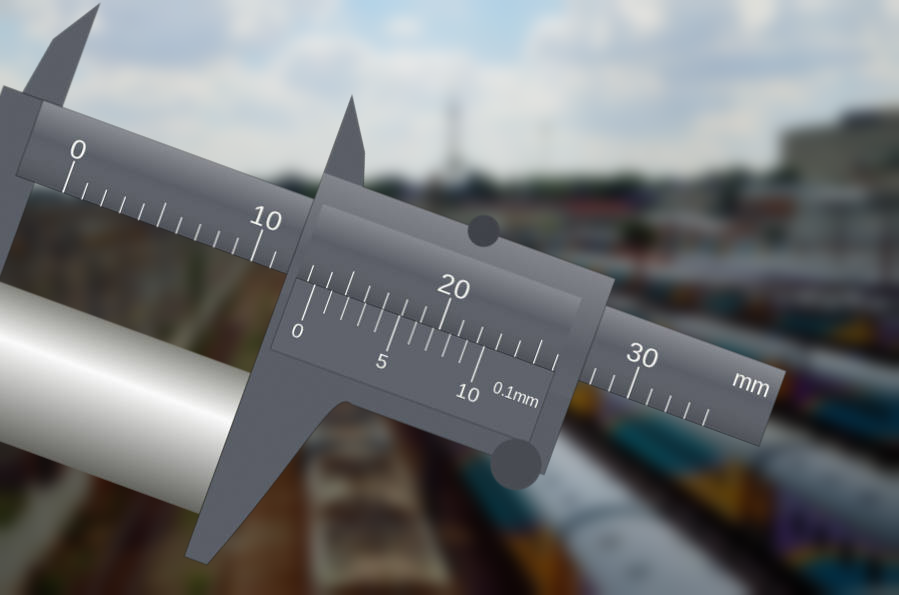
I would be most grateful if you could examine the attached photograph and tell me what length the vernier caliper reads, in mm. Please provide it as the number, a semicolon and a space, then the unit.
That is 13.4; mm
